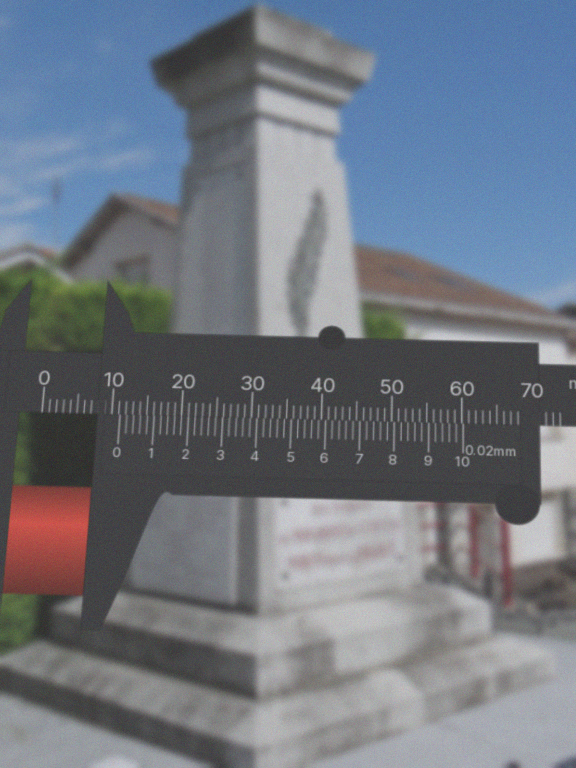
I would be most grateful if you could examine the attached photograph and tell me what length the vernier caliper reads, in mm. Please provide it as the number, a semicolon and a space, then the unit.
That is 11.2; mm
